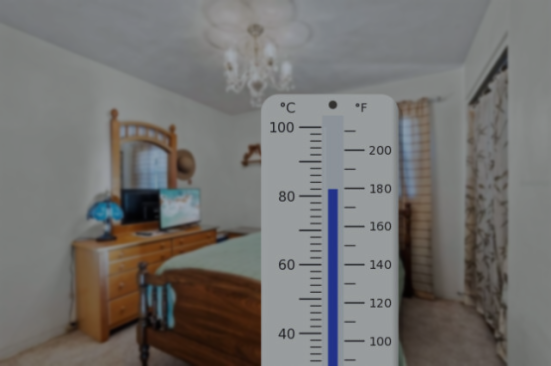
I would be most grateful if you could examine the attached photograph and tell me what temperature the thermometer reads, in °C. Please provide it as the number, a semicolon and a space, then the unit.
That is 82; °C
